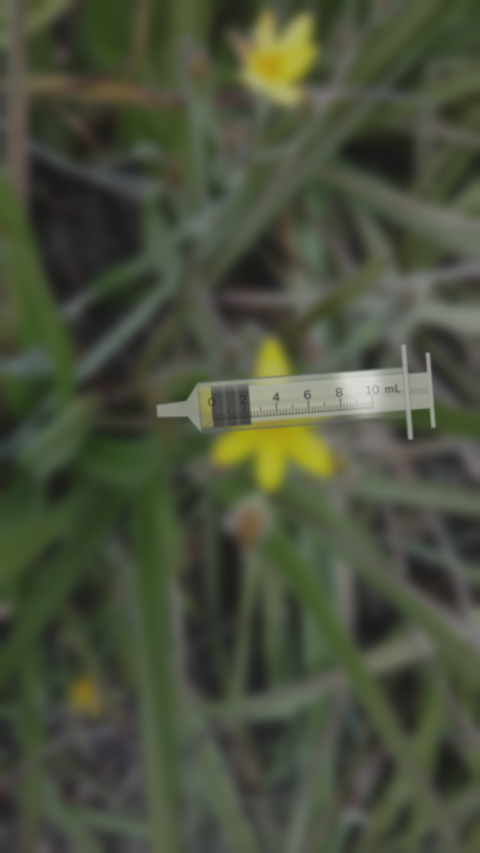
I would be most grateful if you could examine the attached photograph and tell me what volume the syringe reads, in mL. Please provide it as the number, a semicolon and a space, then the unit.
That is 0; mL
